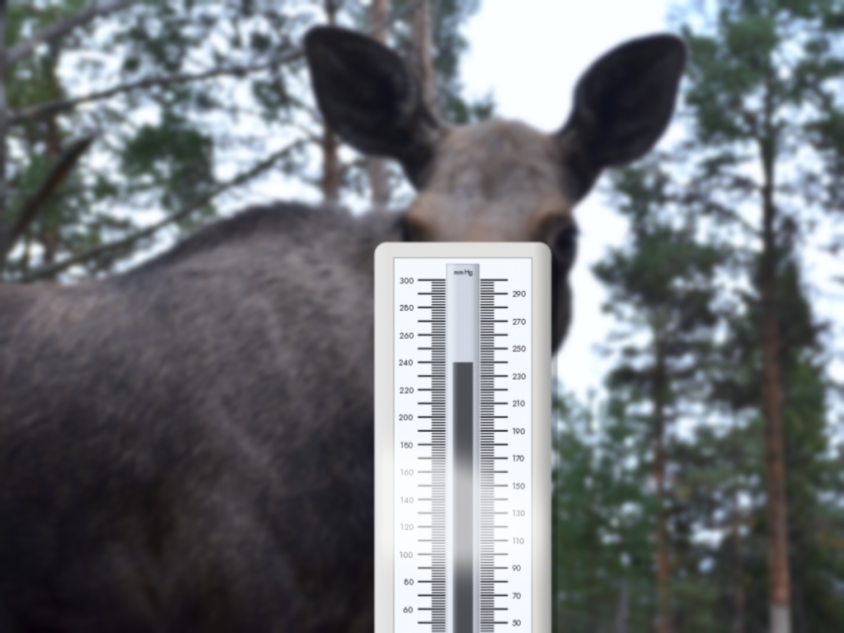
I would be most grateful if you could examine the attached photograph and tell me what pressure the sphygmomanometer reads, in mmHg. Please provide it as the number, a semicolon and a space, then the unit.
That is 240; mmHg
